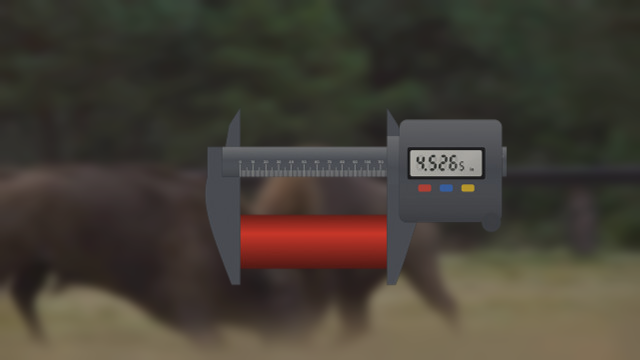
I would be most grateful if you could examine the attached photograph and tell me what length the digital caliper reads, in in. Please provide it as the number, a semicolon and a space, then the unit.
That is 4.5265; in
